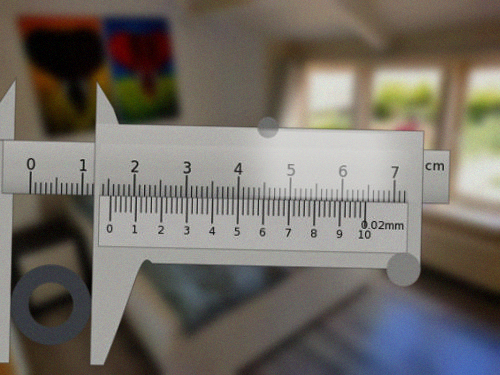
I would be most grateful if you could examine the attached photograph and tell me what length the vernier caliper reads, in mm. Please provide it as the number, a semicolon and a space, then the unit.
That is 15.5; mm
